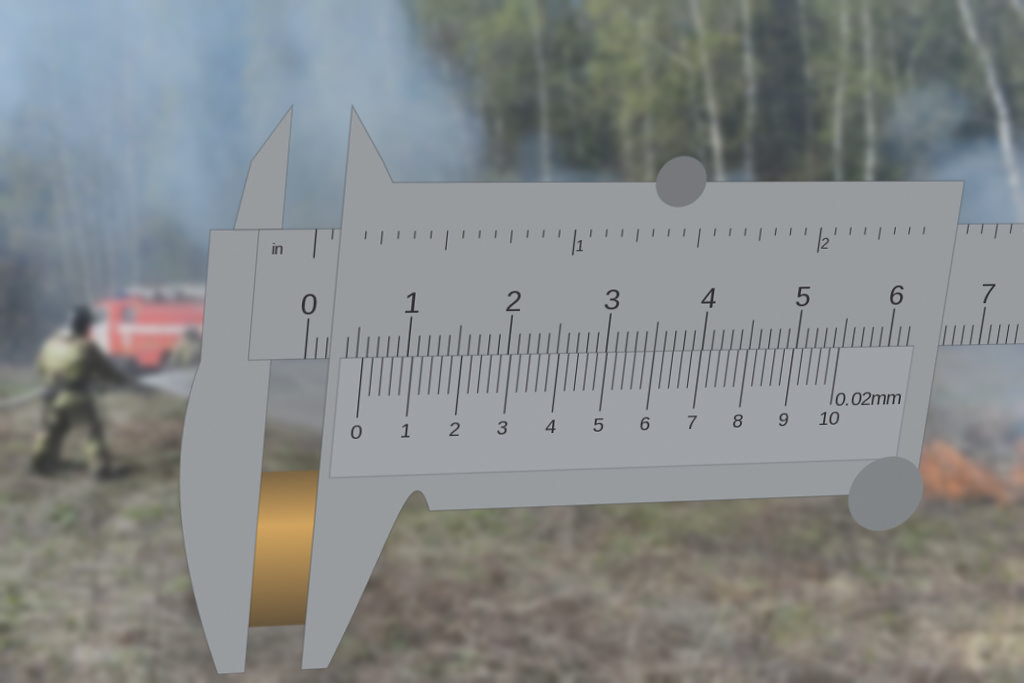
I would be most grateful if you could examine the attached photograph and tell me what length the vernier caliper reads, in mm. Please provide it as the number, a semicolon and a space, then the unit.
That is 5.6; mm
